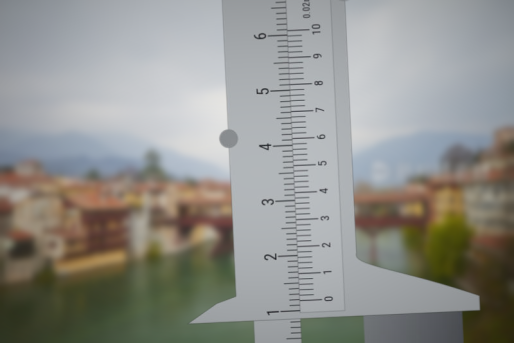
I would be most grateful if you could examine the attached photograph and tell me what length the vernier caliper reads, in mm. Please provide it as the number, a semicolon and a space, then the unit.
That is 11.8; mm
